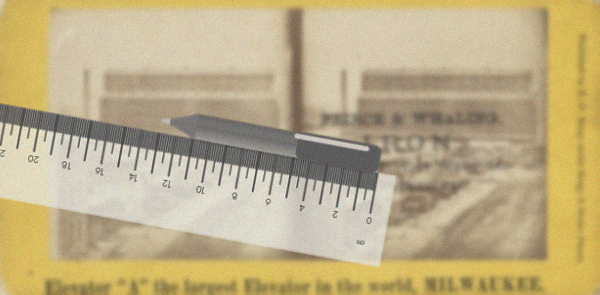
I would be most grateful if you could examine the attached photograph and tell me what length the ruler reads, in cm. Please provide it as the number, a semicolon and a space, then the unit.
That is 13; cm
